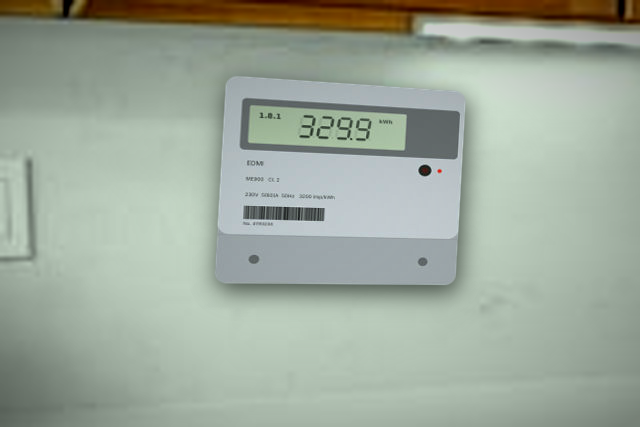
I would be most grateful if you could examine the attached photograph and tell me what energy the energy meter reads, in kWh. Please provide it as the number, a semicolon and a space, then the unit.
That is 329.9; kWh
